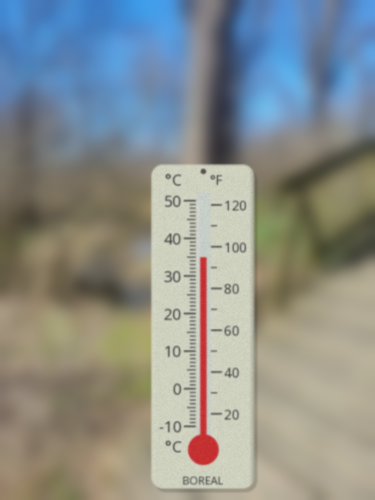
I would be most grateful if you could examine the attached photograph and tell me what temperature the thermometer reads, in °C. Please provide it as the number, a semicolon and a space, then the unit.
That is 35; °C
